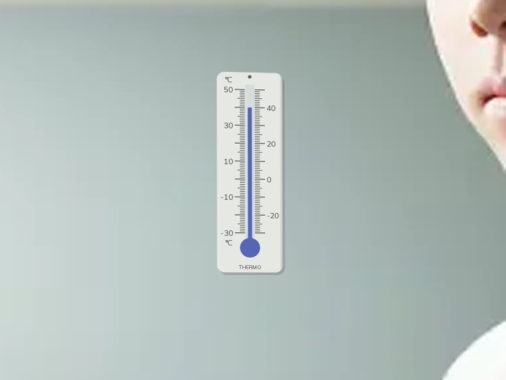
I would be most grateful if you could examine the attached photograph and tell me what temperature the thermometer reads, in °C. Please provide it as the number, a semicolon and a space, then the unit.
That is 40; °C
